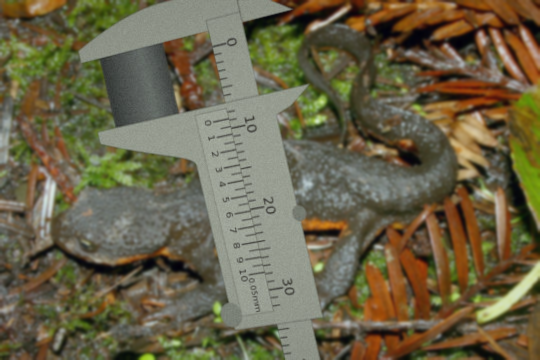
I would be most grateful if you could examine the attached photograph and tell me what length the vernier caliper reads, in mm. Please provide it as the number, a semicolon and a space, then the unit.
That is 8.8; mm
